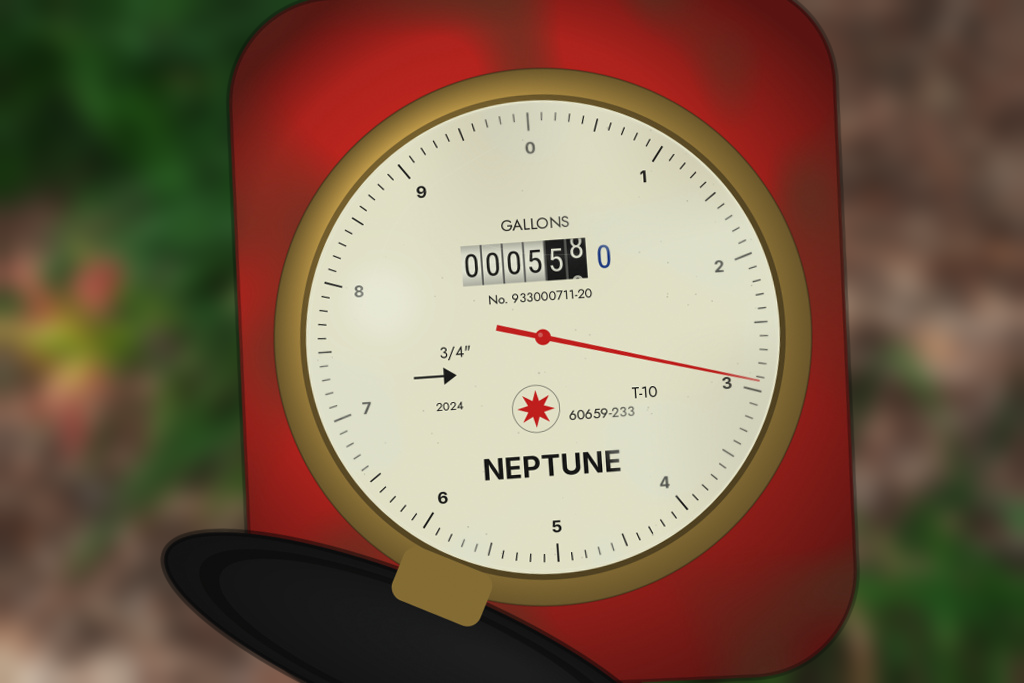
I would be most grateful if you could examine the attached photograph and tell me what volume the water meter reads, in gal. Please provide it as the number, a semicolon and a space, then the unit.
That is 5582.9; gal
